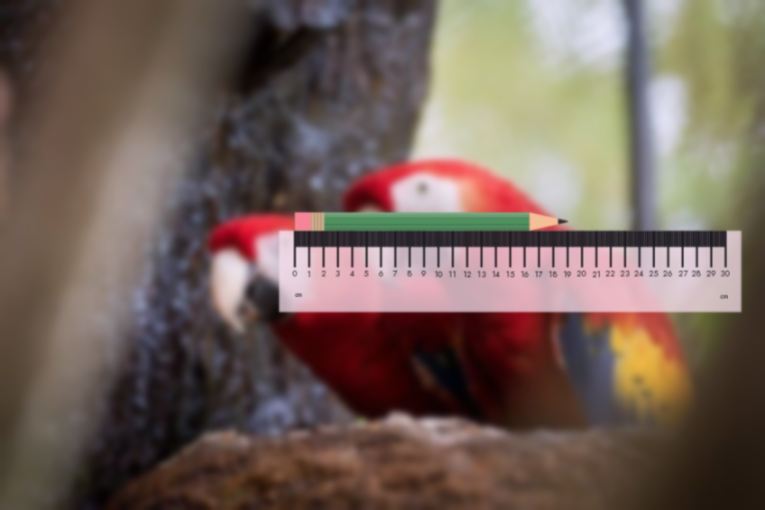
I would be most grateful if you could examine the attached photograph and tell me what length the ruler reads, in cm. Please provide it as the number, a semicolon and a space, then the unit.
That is 19; cm
